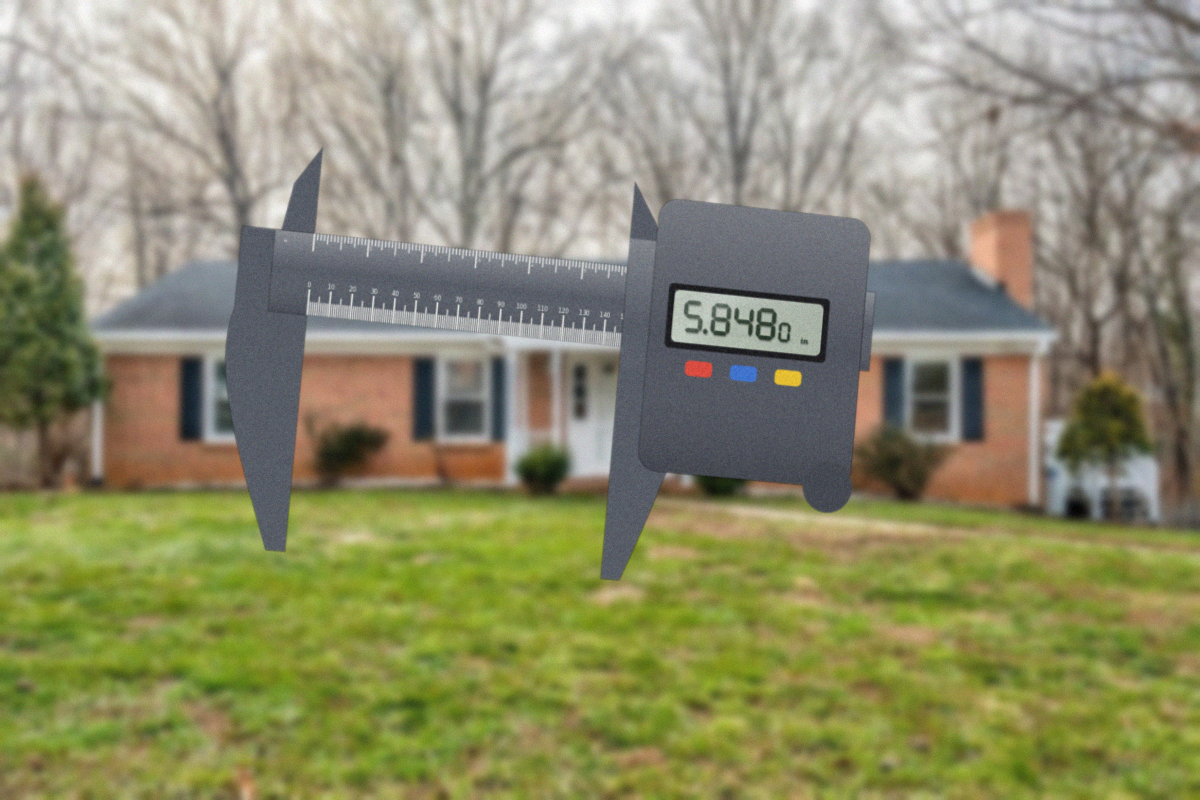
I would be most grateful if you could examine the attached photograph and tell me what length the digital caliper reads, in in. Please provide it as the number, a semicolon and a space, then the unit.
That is 5.8480; in
